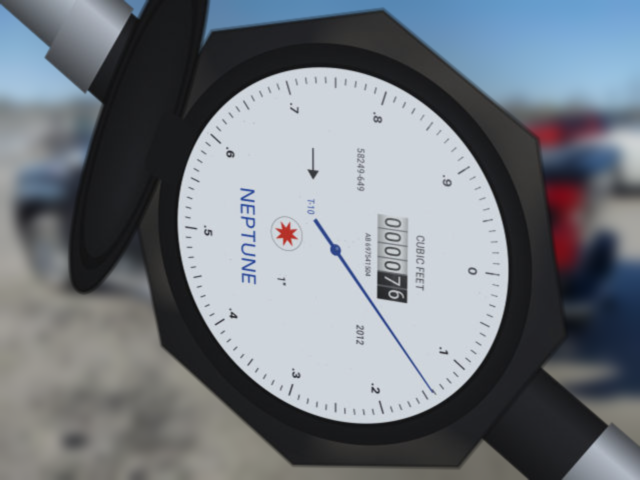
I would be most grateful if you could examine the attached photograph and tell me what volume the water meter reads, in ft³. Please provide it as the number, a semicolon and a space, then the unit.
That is 76.14; ft³
